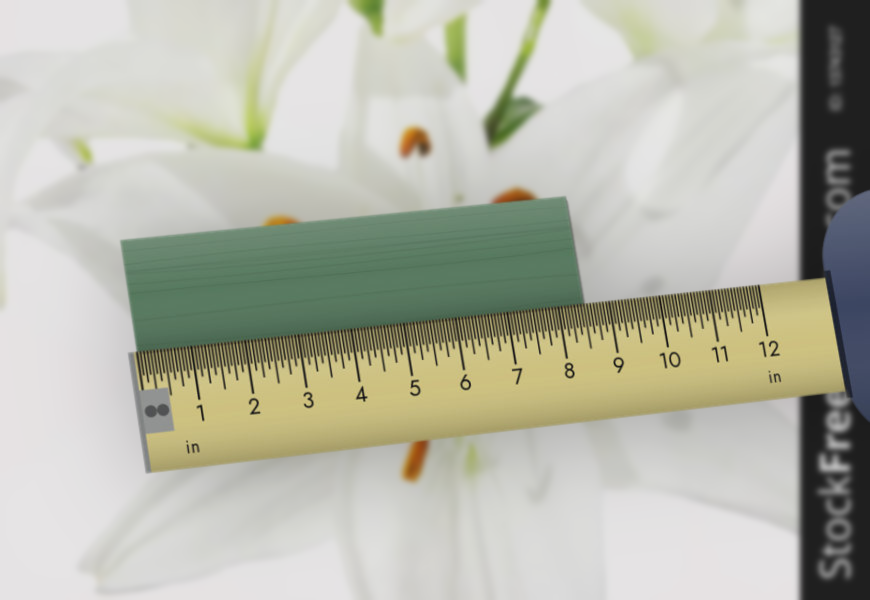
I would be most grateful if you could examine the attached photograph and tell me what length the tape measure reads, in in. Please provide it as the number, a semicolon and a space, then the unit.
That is 8.5; in
